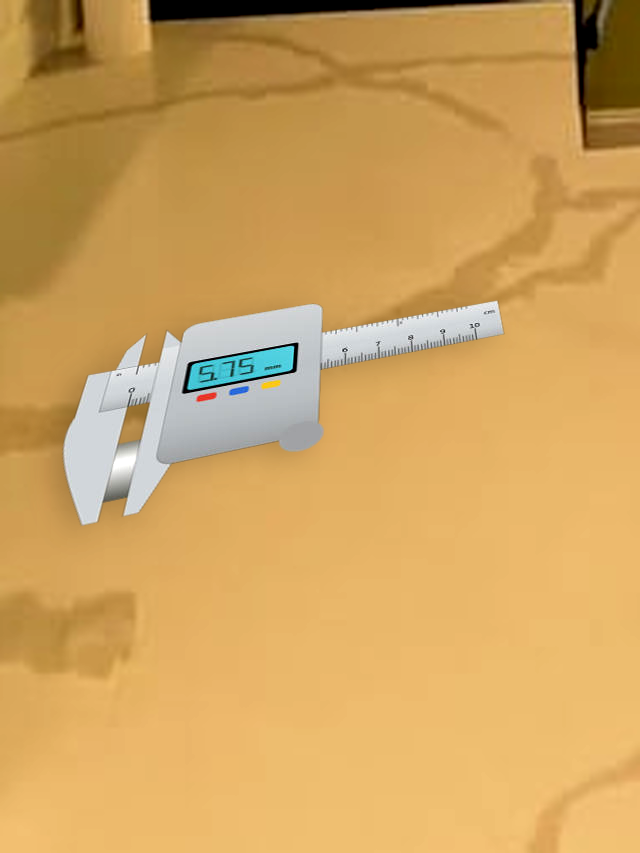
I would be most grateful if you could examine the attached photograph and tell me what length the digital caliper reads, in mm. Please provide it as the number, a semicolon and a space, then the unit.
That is 5.75; mm
